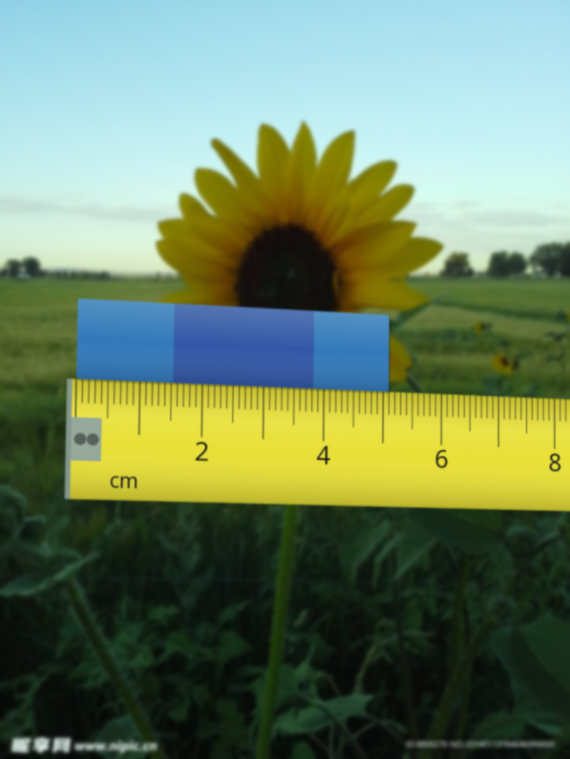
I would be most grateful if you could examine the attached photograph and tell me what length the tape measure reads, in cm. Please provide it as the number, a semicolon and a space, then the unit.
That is 5.1; cm
